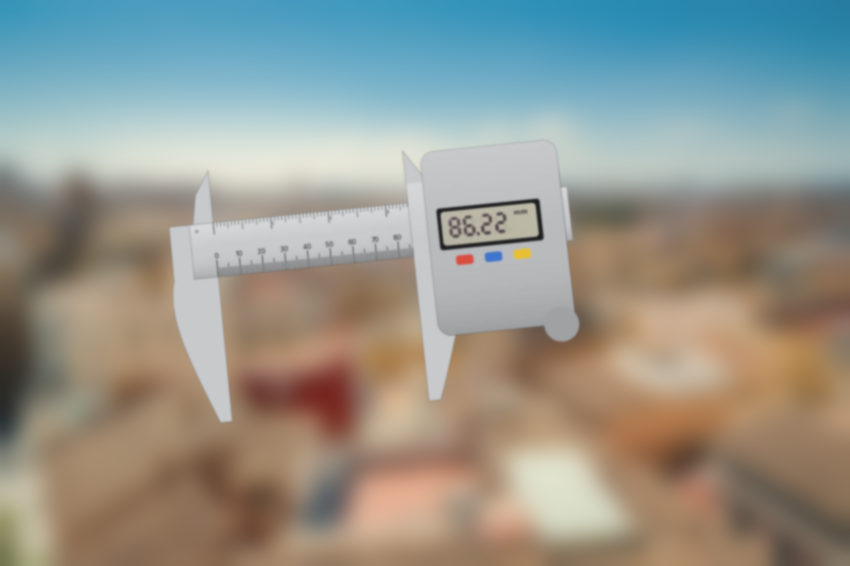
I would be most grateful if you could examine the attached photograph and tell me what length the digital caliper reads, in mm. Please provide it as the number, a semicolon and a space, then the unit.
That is 86.22; mm
